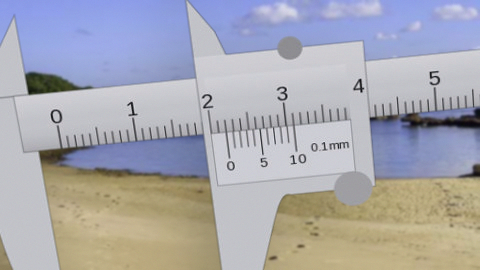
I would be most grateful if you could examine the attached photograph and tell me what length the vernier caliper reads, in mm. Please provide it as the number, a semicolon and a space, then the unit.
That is 22.0; mm
